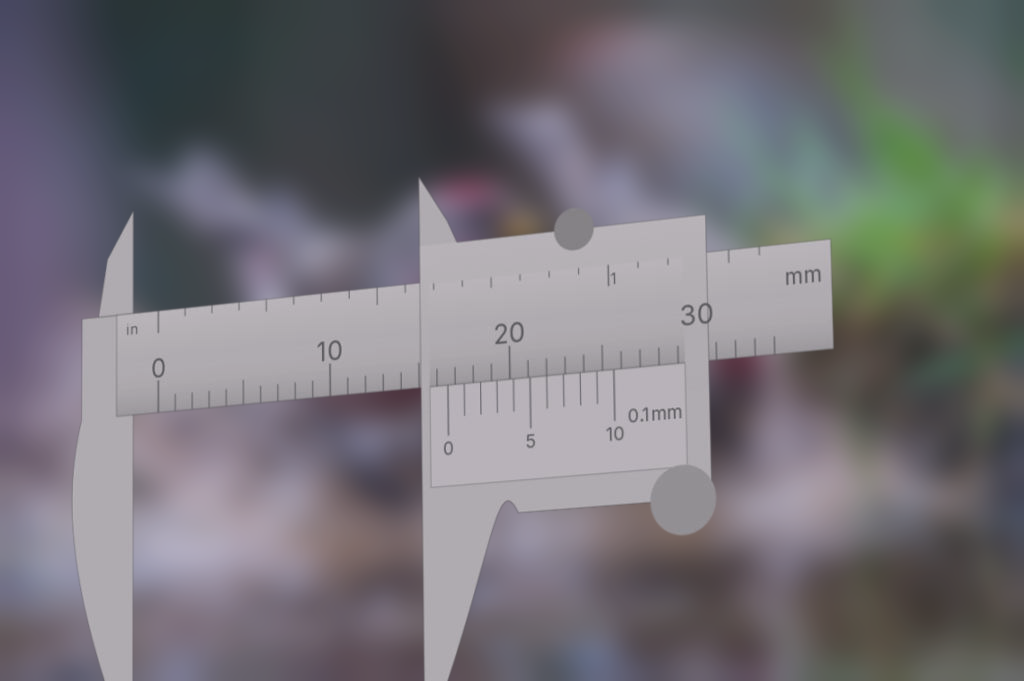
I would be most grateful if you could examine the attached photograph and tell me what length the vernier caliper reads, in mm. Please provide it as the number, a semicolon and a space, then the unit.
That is 16.6; mm
